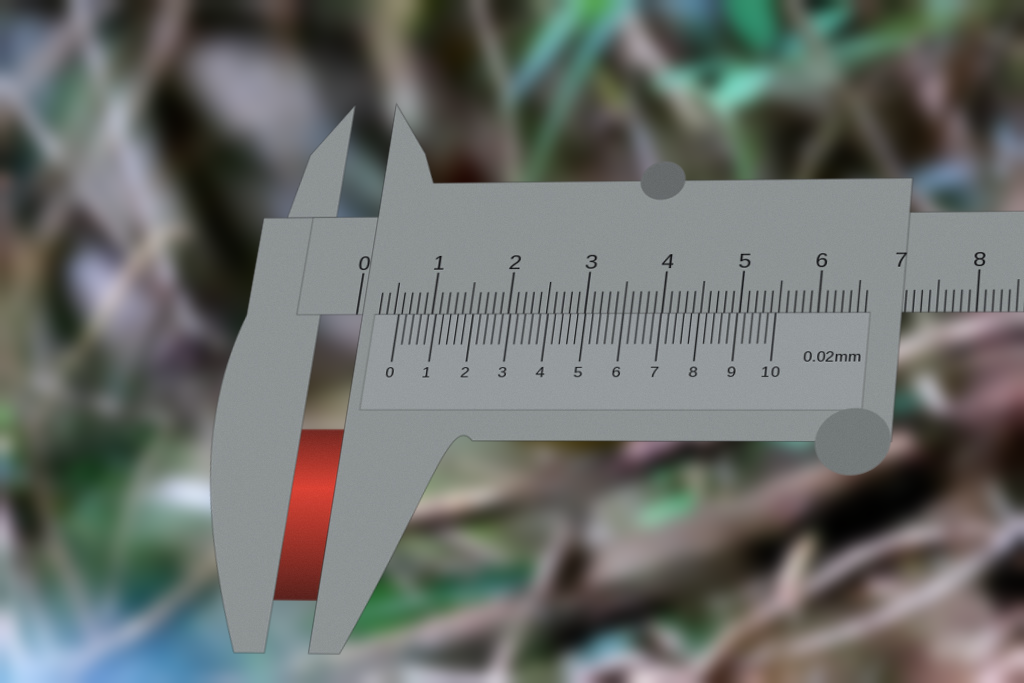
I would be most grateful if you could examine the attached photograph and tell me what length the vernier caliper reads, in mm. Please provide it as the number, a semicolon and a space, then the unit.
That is 5.6; mm
